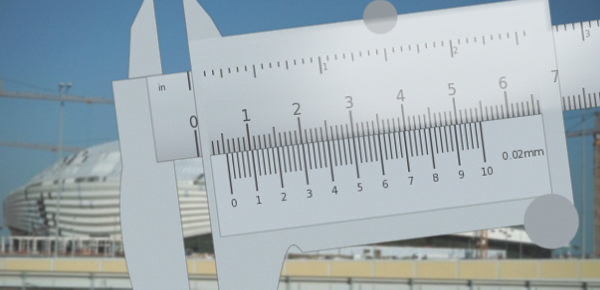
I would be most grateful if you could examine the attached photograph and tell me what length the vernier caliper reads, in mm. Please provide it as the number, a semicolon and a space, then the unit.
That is 5.5; mm
